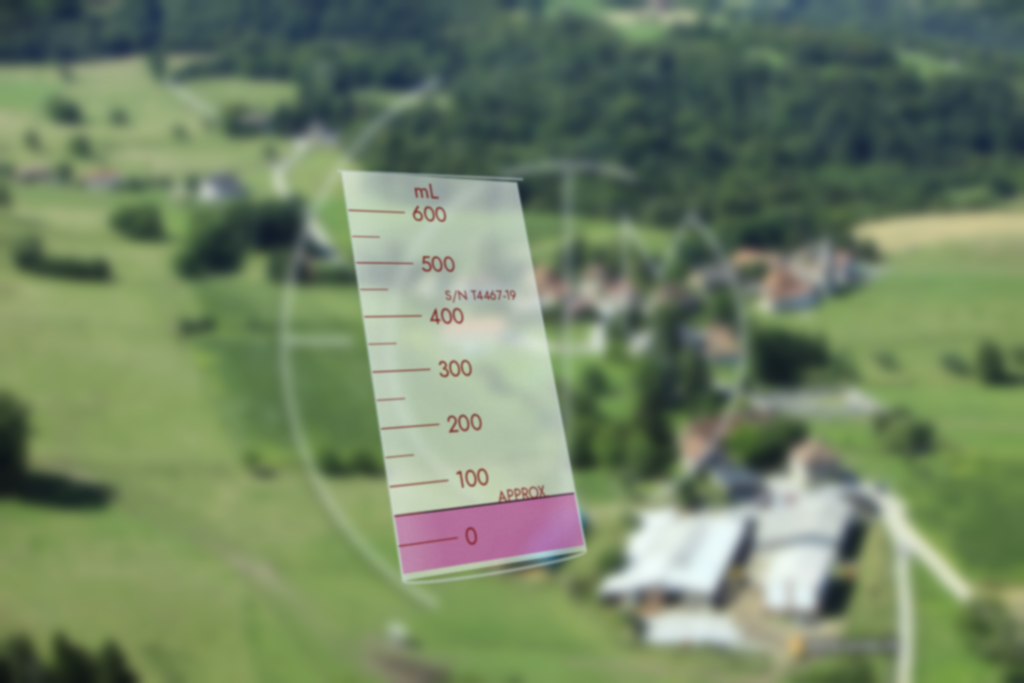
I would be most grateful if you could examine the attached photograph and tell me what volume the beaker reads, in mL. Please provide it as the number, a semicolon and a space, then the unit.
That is 50; mL
